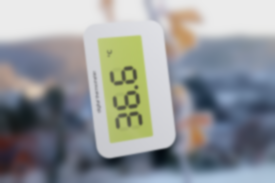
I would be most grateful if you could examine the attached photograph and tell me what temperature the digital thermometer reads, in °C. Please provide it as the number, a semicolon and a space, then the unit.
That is 36.6; °C
